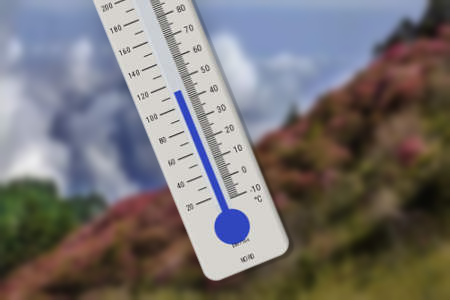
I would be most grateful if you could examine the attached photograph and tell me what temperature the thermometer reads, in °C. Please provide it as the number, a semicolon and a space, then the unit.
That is 45; °C
